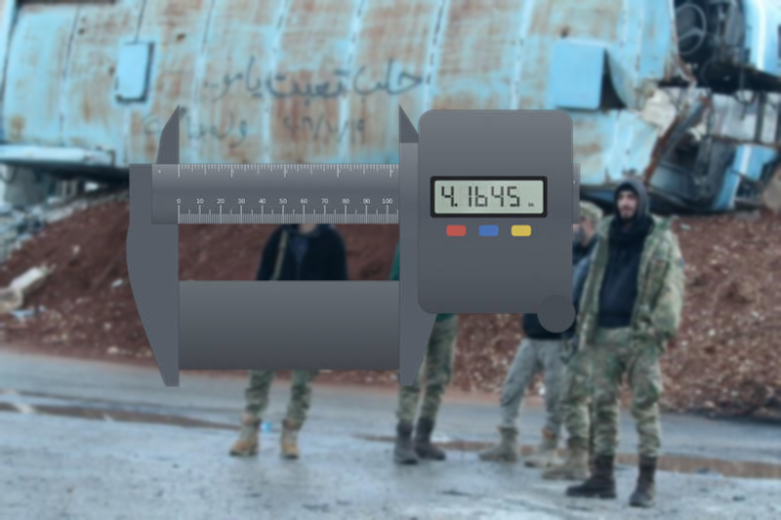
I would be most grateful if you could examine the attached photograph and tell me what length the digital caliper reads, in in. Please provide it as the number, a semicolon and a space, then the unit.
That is 4.1645; in
